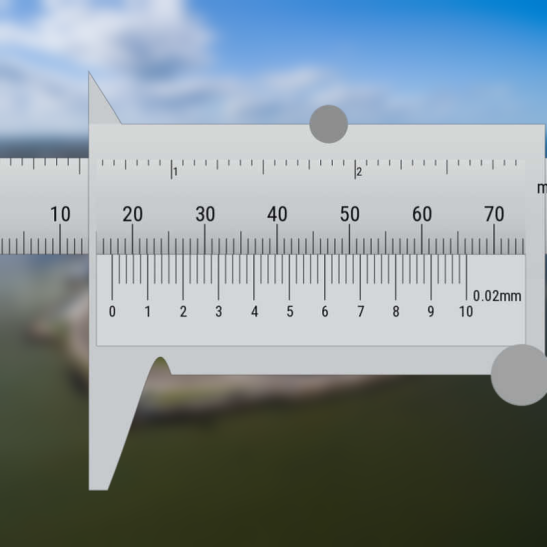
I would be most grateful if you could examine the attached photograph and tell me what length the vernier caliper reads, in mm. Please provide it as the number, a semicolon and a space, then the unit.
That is 17.2; mm
